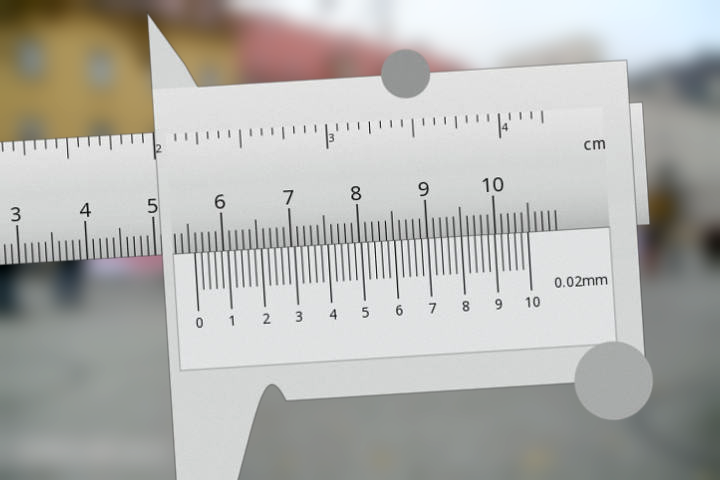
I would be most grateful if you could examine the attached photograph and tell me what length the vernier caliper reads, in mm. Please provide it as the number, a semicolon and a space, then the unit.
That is 55.8; mm
